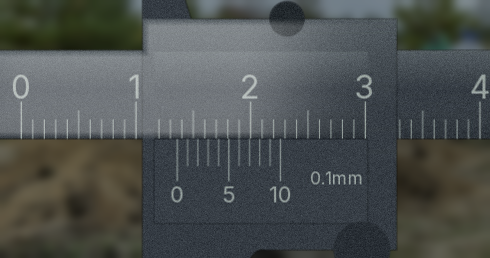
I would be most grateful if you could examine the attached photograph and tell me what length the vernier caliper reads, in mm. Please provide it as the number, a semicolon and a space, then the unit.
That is 13.6; mm
